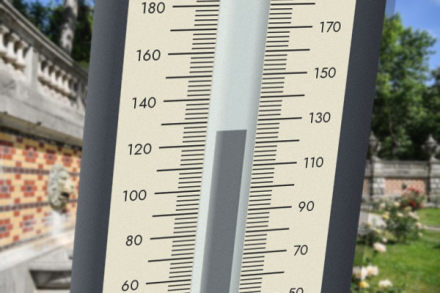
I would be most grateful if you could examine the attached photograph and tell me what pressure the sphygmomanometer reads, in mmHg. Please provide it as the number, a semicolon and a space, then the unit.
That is 126; mmHg
